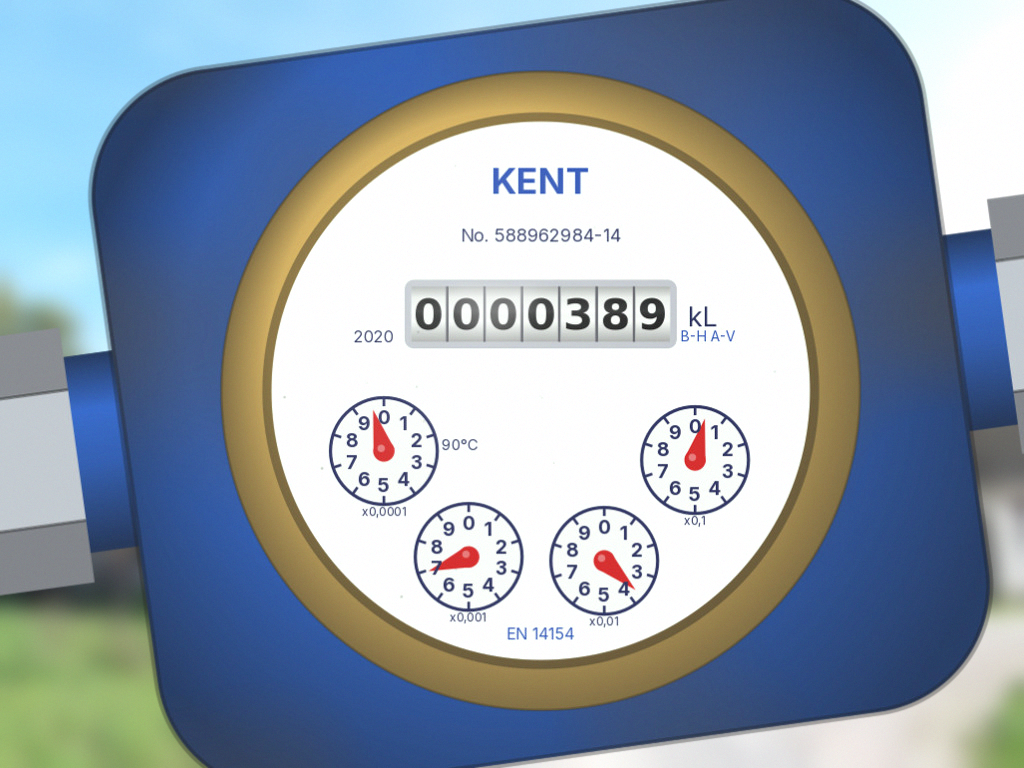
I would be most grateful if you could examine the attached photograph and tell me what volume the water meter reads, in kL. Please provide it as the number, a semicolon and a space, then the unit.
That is 389.0369; kL
